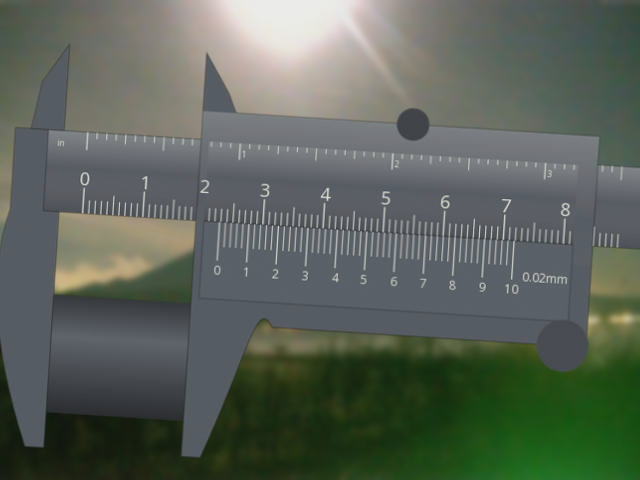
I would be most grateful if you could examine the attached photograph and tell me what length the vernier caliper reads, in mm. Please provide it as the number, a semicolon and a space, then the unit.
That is 22.8; mm
